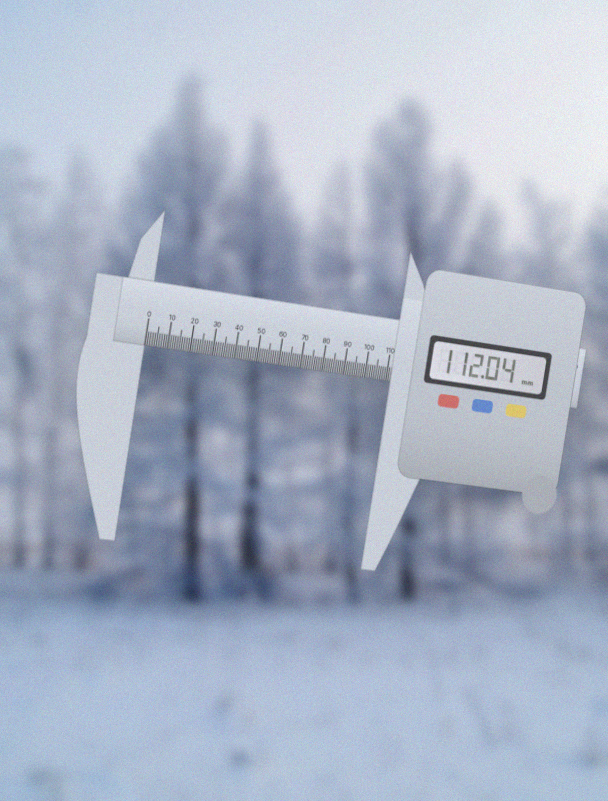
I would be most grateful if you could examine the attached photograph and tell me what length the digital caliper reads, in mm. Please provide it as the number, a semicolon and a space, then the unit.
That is 112.04; mm
